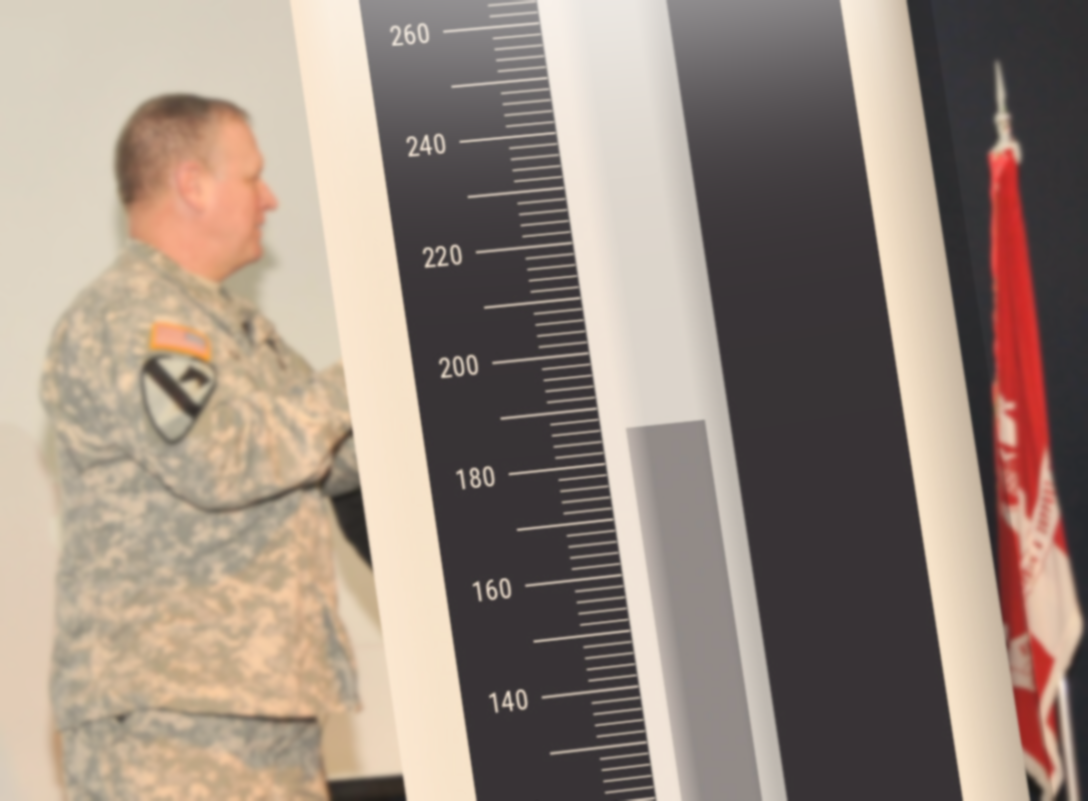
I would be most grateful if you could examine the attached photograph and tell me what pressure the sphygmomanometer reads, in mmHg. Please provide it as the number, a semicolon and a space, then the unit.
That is 186; mmHg
